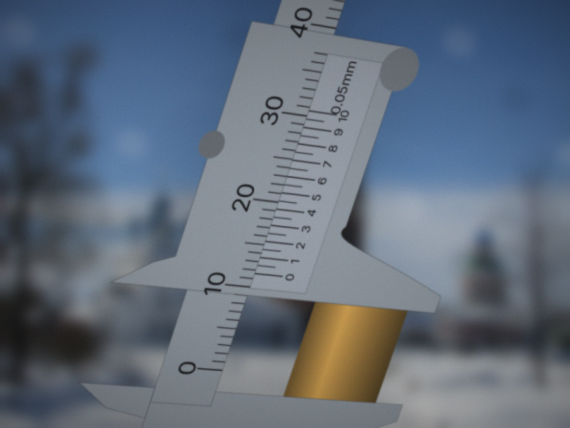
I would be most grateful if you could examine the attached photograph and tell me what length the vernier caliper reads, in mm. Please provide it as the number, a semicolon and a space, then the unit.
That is 11.6; mm
